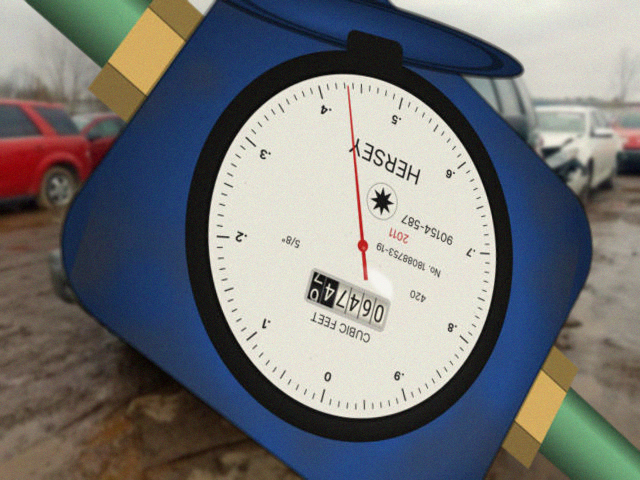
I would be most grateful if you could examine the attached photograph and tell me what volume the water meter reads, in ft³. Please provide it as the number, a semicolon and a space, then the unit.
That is 64746.43; ft³
